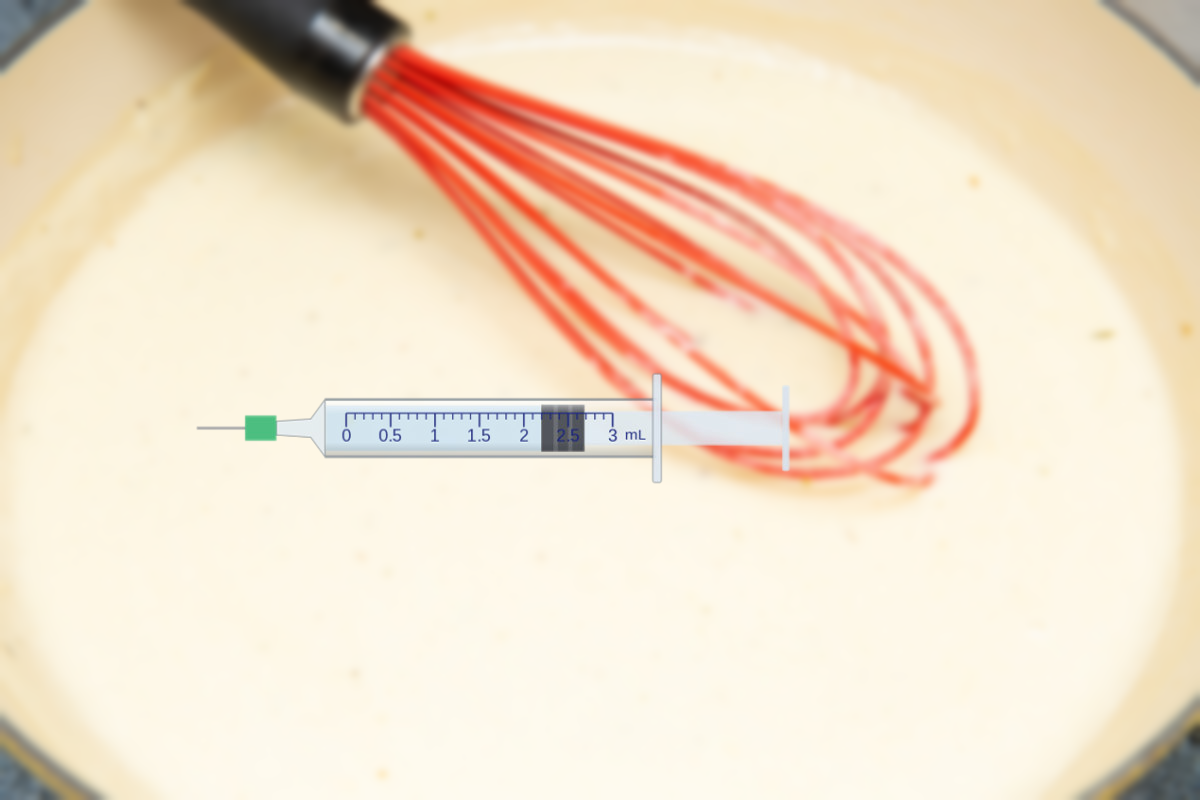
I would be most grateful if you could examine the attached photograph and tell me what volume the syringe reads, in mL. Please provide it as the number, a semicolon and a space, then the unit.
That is 2.2; mL
